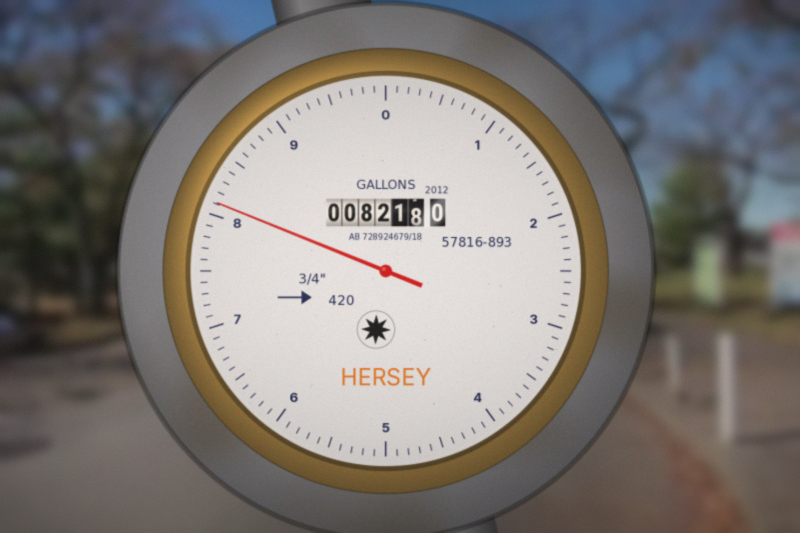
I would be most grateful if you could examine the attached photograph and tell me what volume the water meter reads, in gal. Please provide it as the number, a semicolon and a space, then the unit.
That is 82178.1; gal
